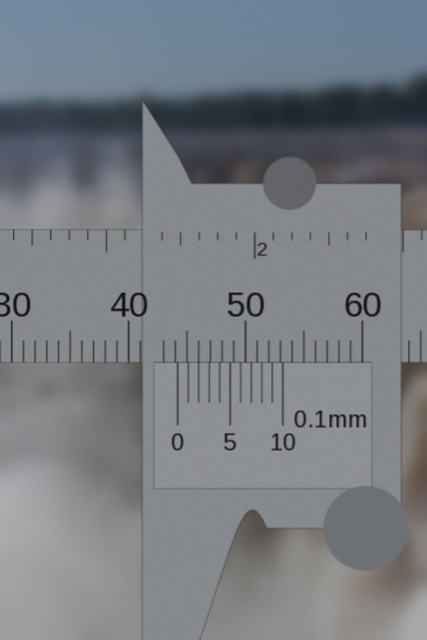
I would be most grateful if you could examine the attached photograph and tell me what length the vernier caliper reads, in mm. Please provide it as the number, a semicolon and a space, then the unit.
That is 44.2; mm
